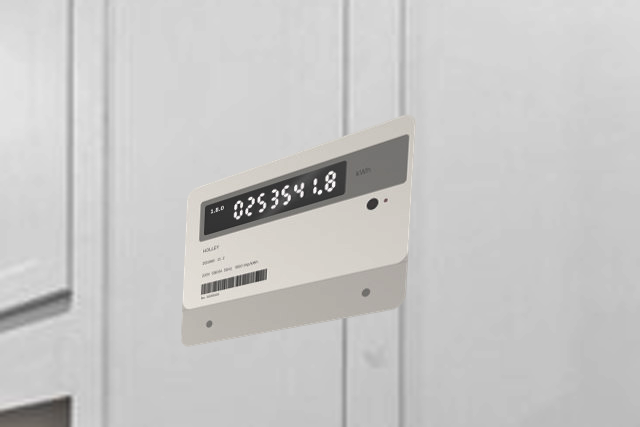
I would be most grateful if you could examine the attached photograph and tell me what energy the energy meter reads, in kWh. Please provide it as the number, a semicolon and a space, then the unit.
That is 253541.8; kWh
